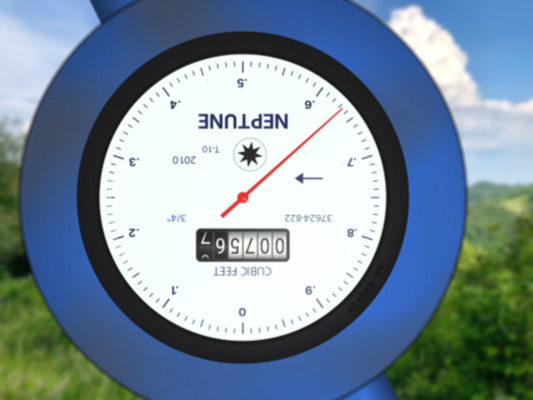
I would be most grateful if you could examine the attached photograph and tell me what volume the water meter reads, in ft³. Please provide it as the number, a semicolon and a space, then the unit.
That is 7566.63; ft³
